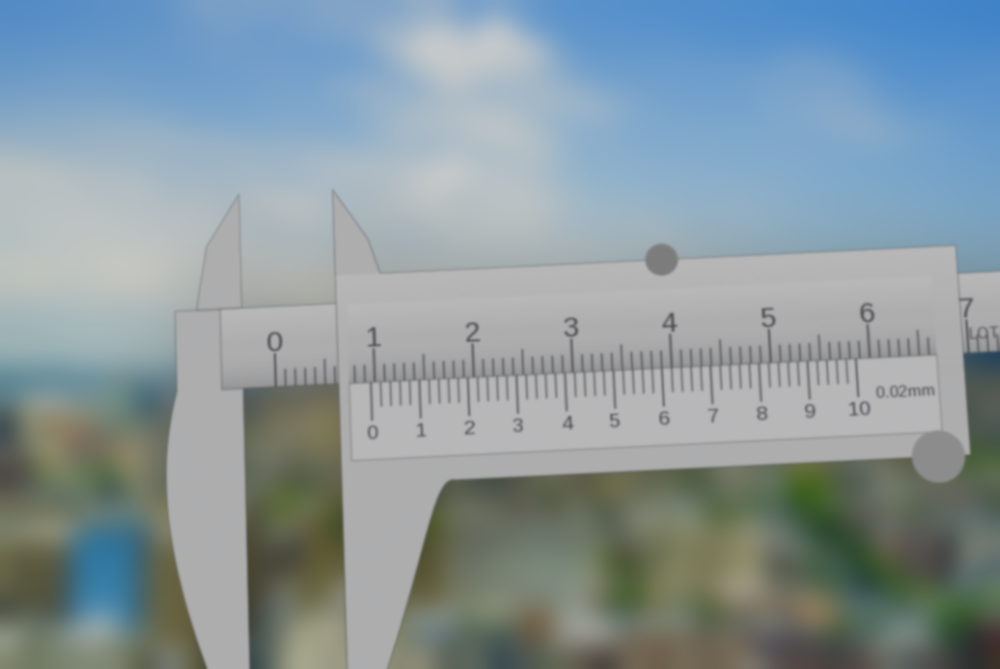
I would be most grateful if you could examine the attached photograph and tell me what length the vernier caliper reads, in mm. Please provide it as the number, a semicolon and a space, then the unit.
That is 9.6; mm
